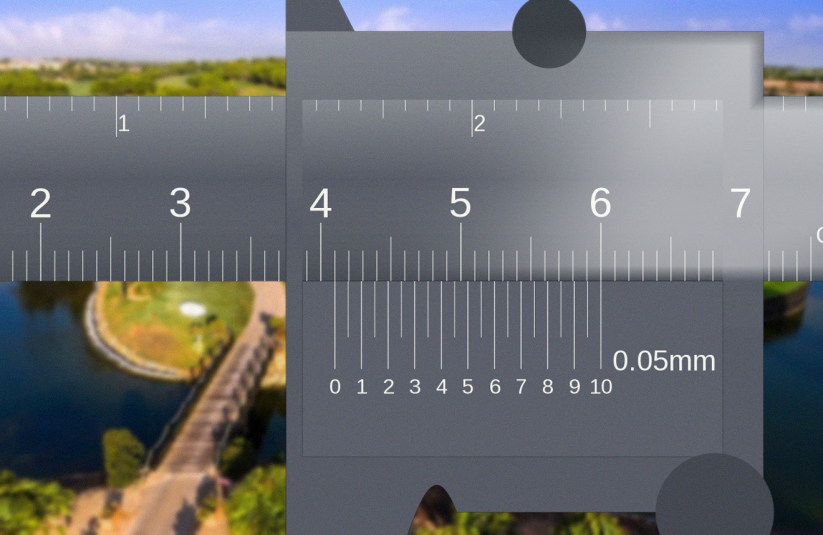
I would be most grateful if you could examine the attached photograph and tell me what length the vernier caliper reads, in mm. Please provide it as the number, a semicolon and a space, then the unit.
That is 41.0; mm
